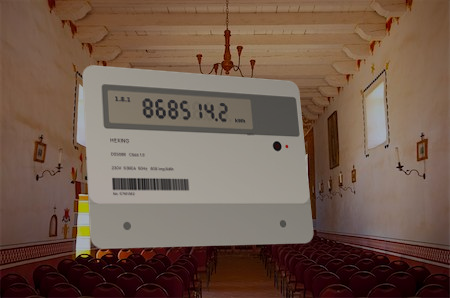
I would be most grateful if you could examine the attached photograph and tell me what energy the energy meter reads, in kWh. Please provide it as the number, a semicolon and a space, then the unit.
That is 868514.2; kWh
